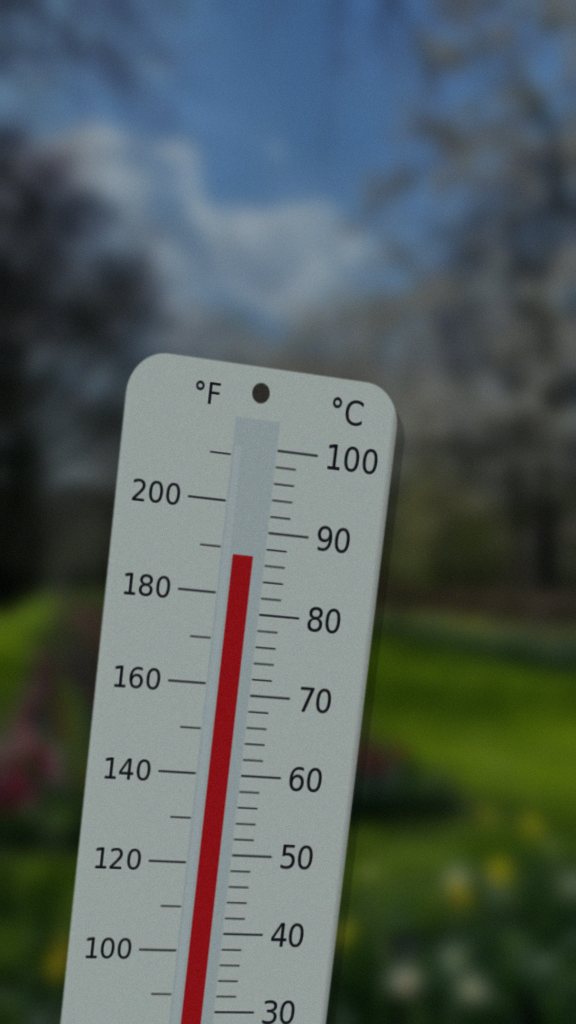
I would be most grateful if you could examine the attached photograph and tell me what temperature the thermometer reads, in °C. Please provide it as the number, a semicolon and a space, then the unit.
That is 87; °C
